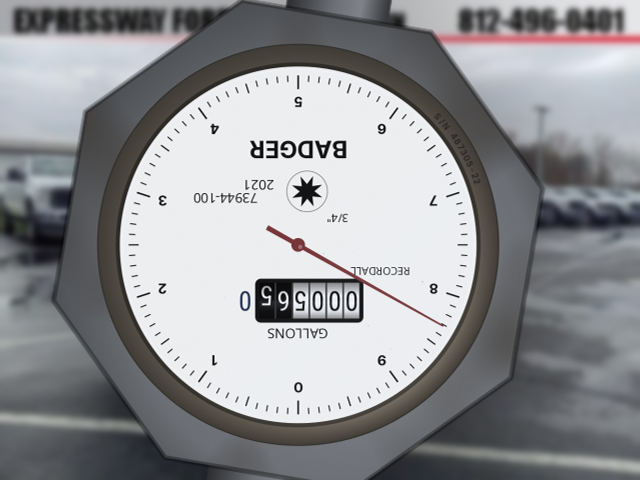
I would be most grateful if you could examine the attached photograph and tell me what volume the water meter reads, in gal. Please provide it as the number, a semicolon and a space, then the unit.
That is 5648.3; gal
